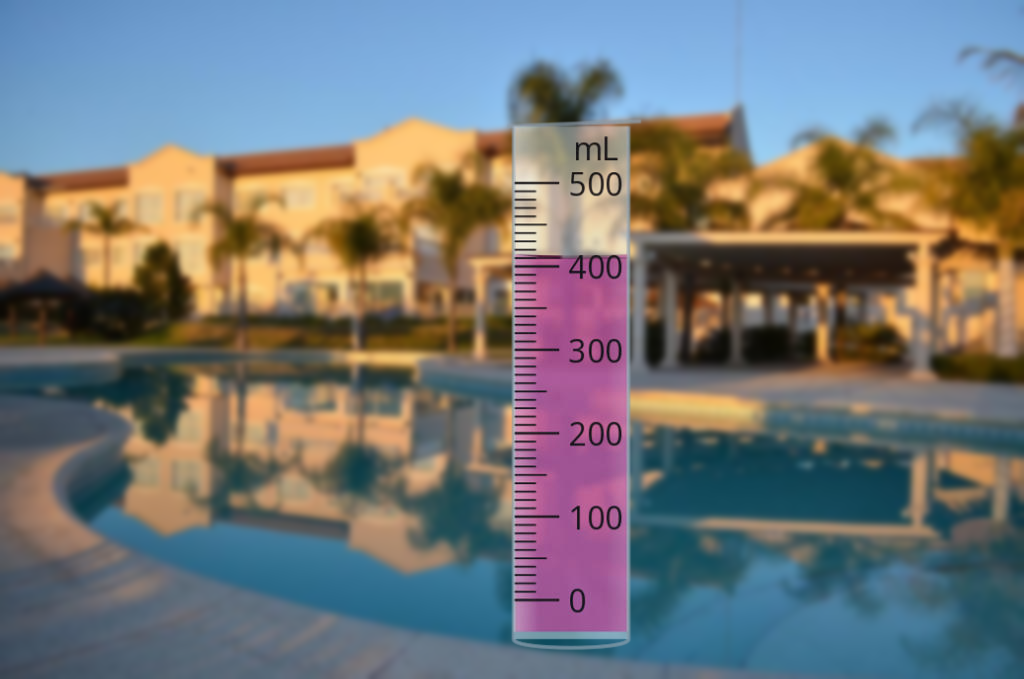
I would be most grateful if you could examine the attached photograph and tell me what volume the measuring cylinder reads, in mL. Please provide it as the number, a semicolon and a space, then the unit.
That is 410; mL
